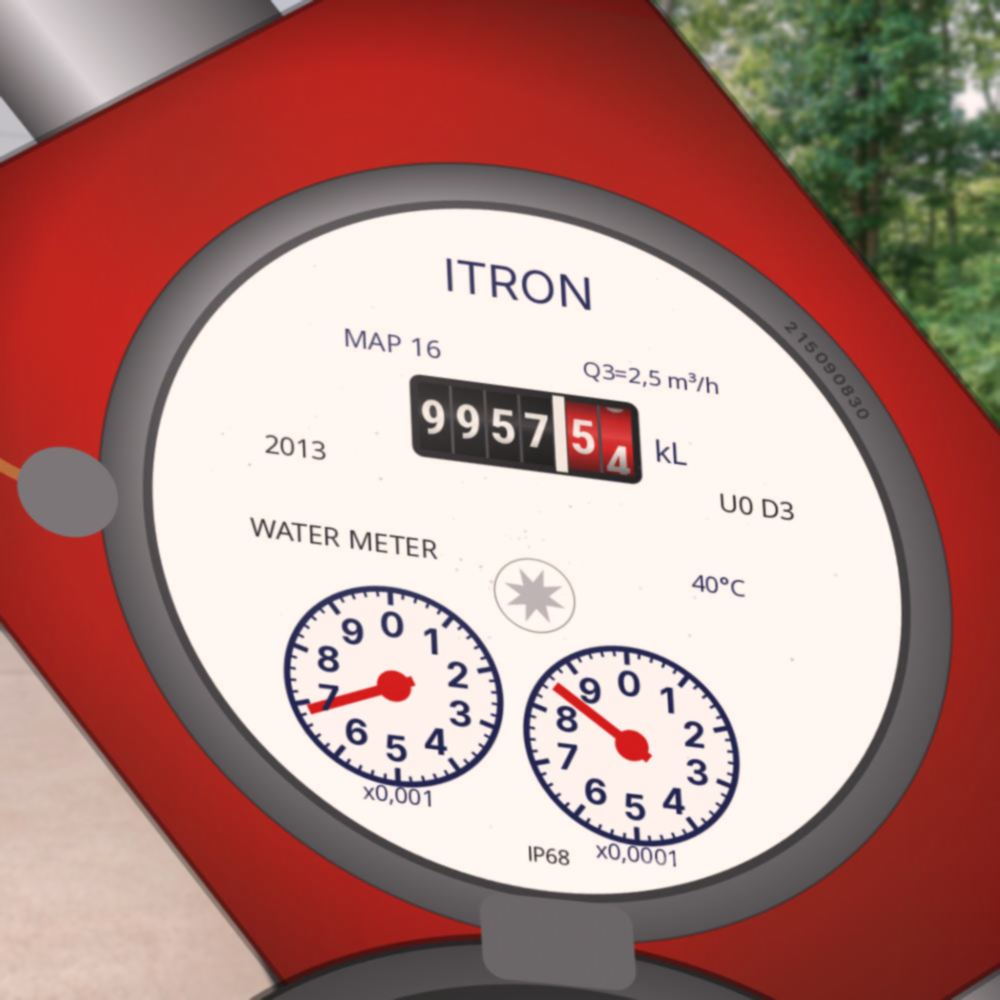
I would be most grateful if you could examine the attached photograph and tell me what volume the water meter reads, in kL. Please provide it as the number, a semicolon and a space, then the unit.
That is 9957.5368; kL
